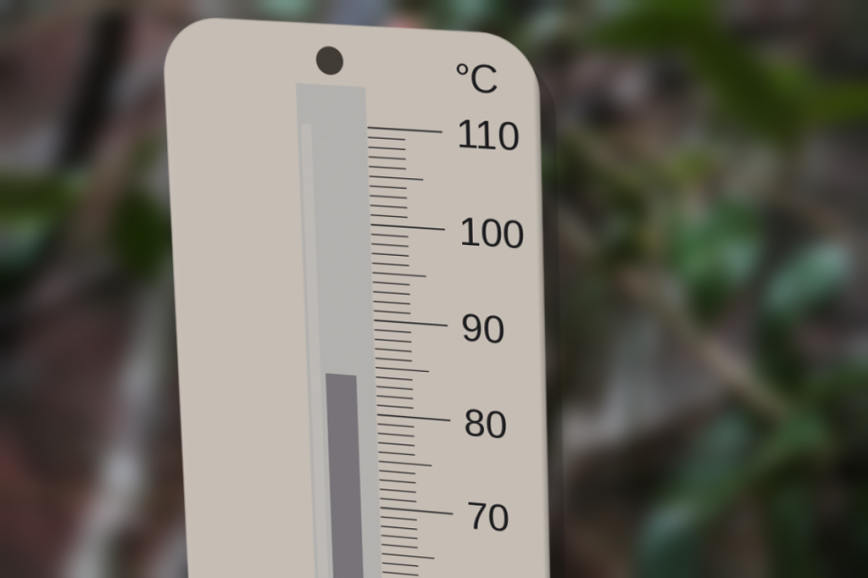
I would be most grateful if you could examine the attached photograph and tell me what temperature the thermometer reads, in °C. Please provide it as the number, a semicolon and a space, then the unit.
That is 84; °C
